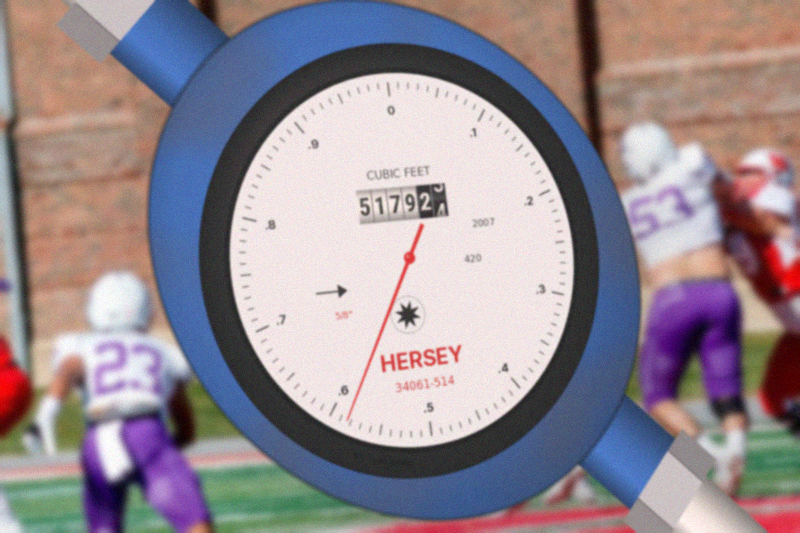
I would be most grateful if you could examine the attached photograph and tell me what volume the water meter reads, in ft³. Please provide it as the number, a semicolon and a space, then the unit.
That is 517923.58; ft³
